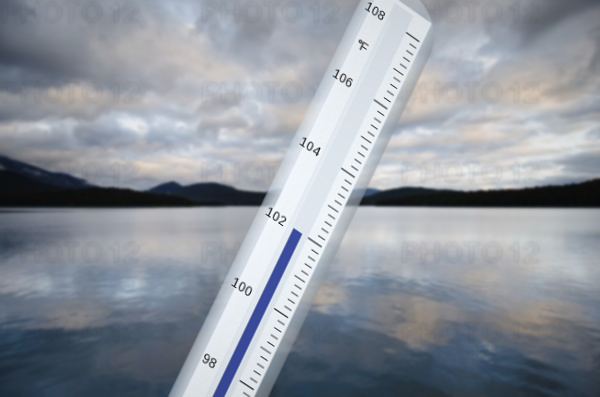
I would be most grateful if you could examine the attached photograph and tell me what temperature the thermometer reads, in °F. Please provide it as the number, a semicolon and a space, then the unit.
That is 102; °F
